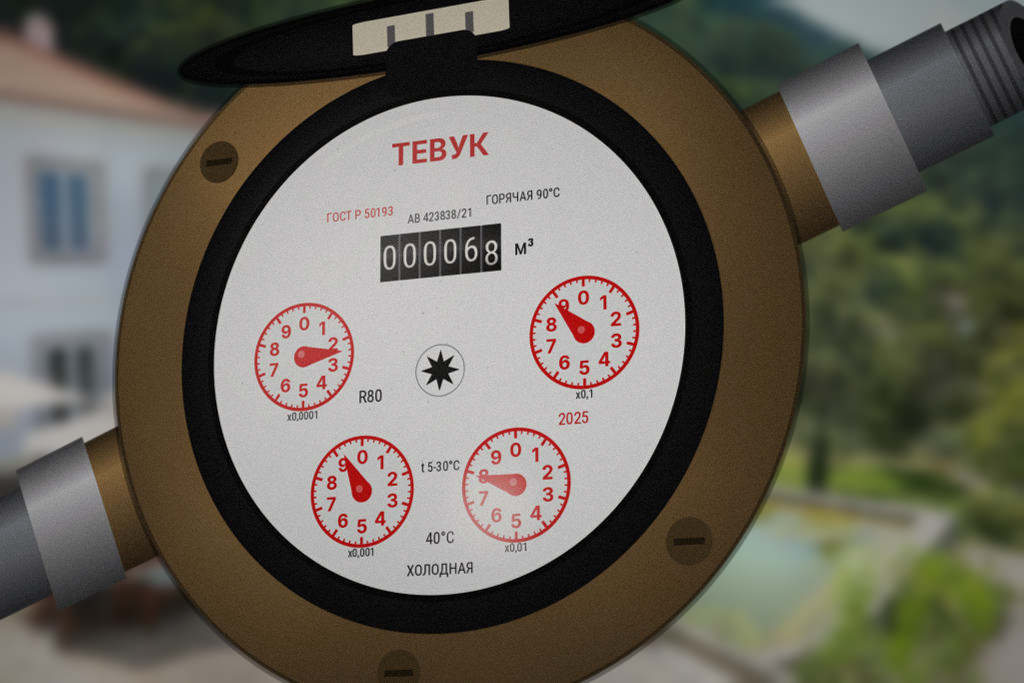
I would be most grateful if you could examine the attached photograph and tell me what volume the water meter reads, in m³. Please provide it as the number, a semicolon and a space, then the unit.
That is 67.8792; m³
